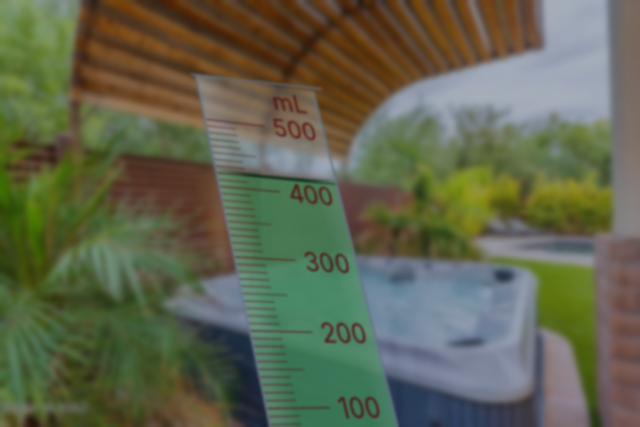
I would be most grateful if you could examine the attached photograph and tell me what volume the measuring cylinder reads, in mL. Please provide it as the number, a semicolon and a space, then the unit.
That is 420; mL
